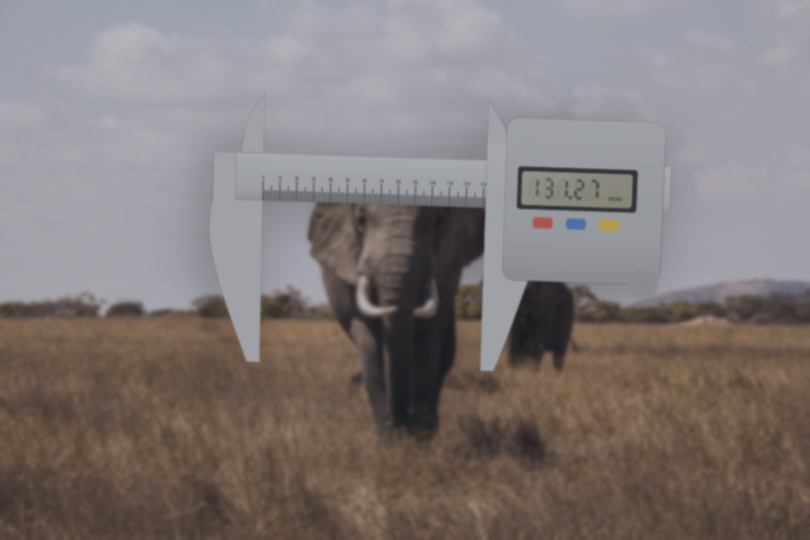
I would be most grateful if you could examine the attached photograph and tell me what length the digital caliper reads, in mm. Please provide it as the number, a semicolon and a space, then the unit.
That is 131.27; mm
